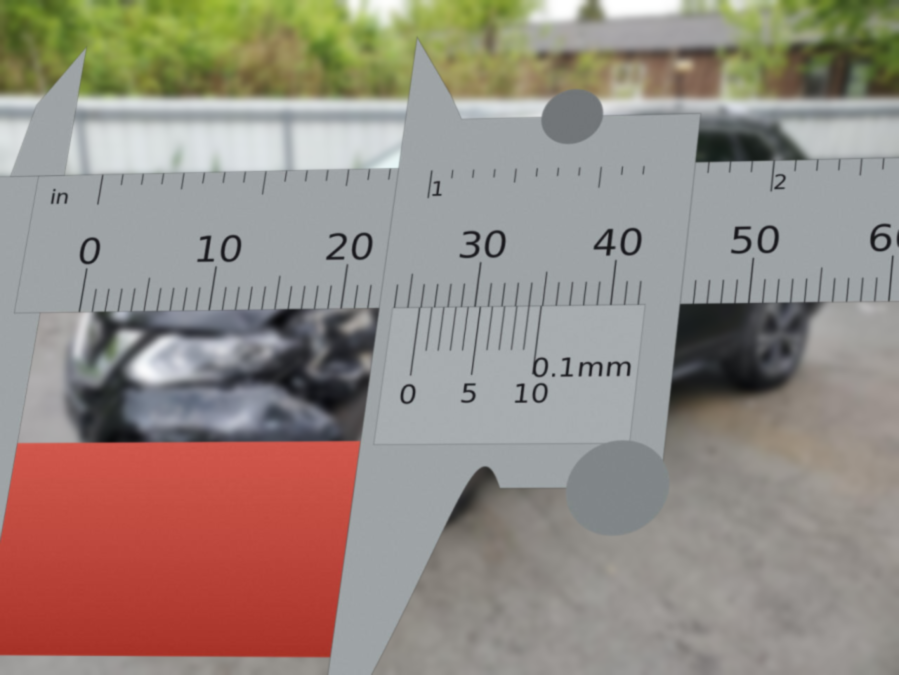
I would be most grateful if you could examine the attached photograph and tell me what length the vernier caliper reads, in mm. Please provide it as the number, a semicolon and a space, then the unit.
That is 25.9; mm
